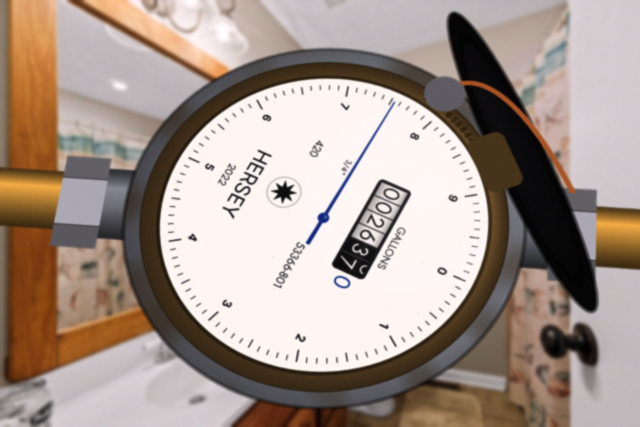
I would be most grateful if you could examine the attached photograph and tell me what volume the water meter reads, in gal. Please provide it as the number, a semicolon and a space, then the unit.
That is 26367.5; gal
